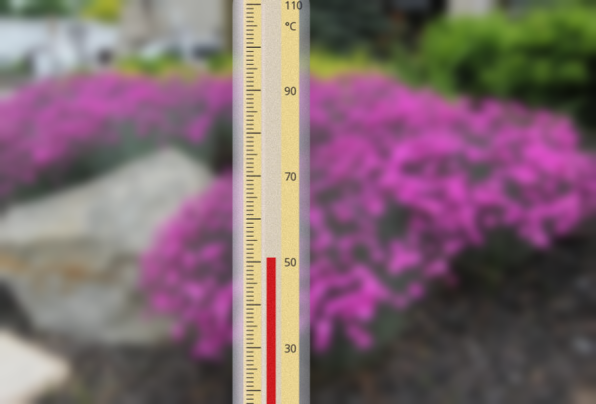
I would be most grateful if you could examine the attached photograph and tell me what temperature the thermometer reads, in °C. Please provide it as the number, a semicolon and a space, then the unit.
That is 51; °C
